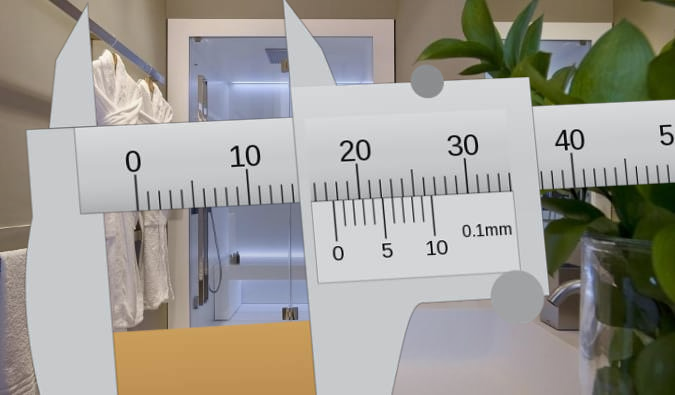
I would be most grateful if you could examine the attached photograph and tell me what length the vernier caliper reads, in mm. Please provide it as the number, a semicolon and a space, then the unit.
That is 17.6; mm
